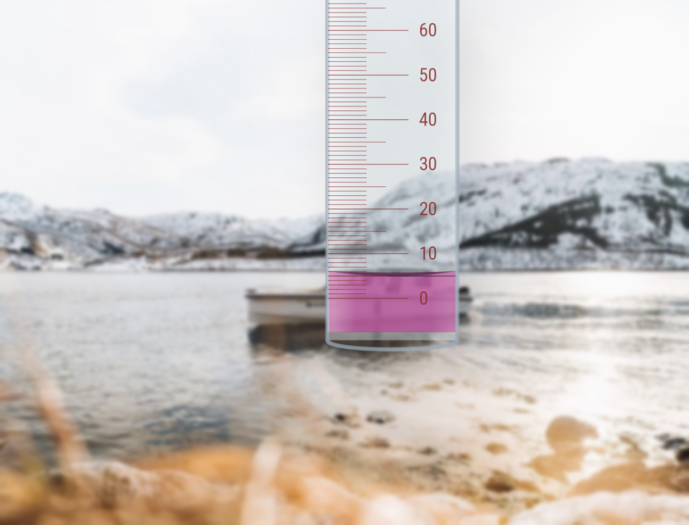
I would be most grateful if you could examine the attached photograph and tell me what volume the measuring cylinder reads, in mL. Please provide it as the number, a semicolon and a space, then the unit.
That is 5; mL
